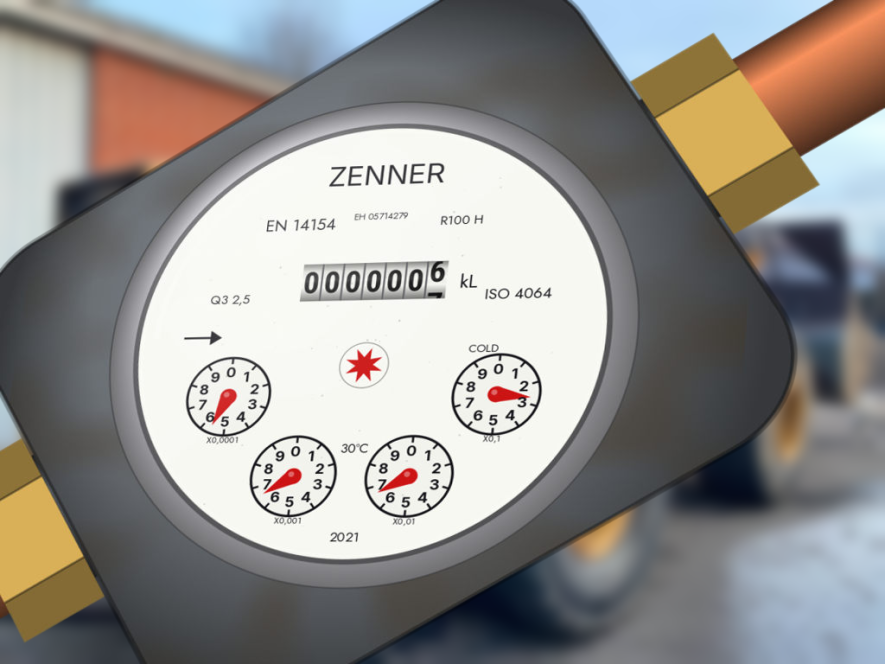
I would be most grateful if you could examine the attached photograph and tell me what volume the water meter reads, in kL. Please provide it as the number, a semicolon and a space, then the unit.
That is 6.2665; kL
